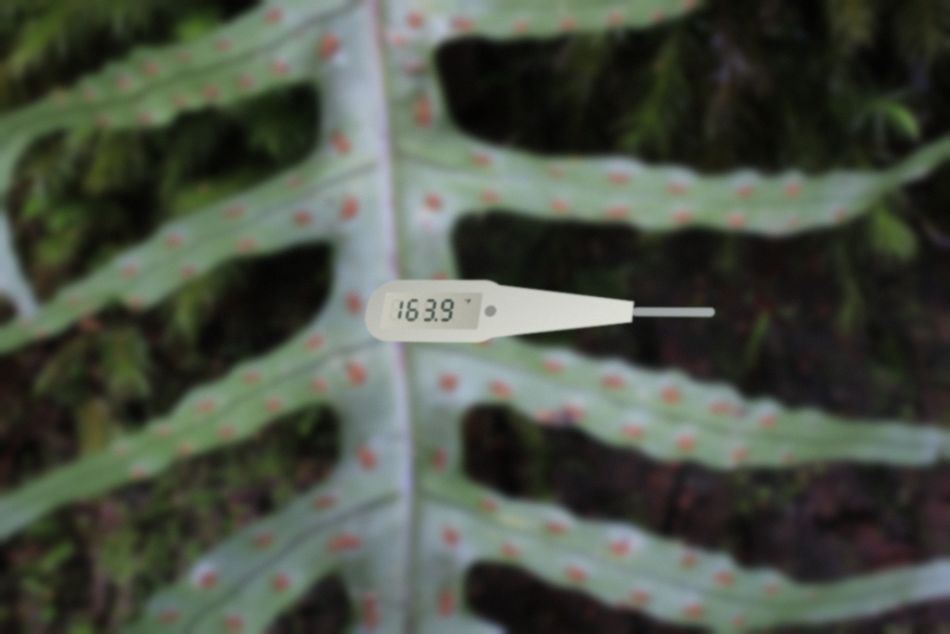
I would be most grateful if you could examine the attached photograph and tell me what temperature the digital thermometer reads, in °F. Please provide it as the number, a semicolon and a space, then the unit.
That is 163.9; °F
